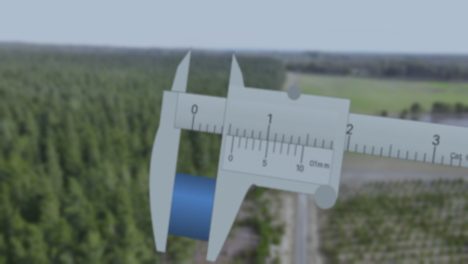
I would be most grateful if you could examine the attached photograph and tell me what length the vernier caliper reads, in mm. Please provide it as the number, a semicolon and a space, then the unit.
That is 5.6; mm
